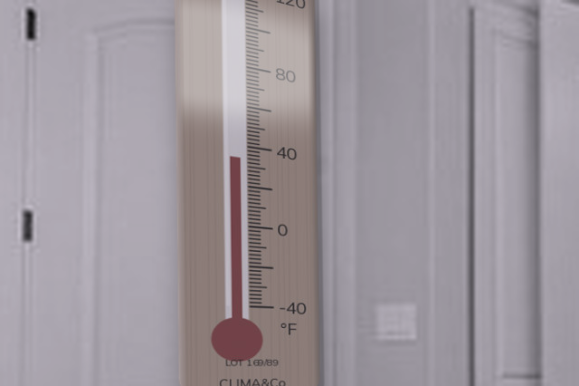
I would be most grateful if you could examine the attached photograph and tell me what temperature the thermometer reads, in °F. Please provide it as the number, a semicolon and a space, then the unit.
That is 34; °F
